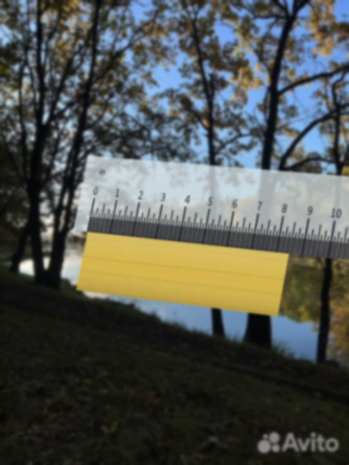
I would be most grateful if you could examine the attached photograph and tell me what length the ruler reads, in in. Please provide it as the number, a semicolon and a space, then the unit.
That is 8.5; in
